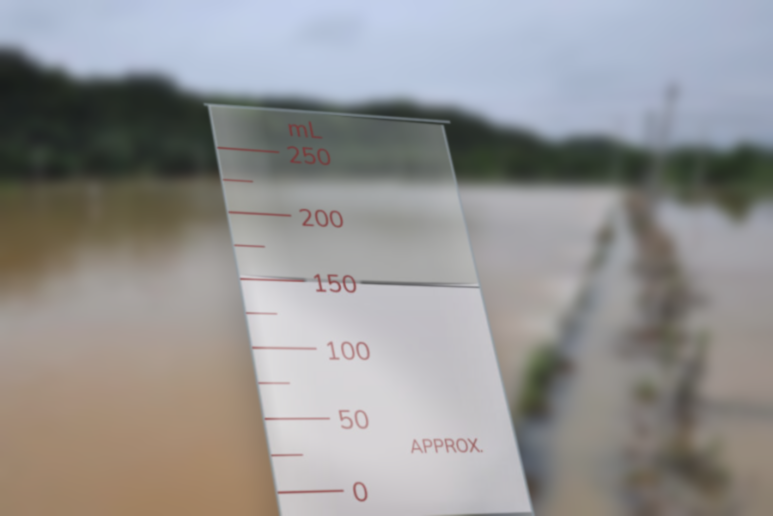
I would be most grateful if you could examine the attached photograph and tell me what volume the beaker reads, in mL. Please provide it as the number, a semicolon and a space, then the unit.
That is 150; mL
